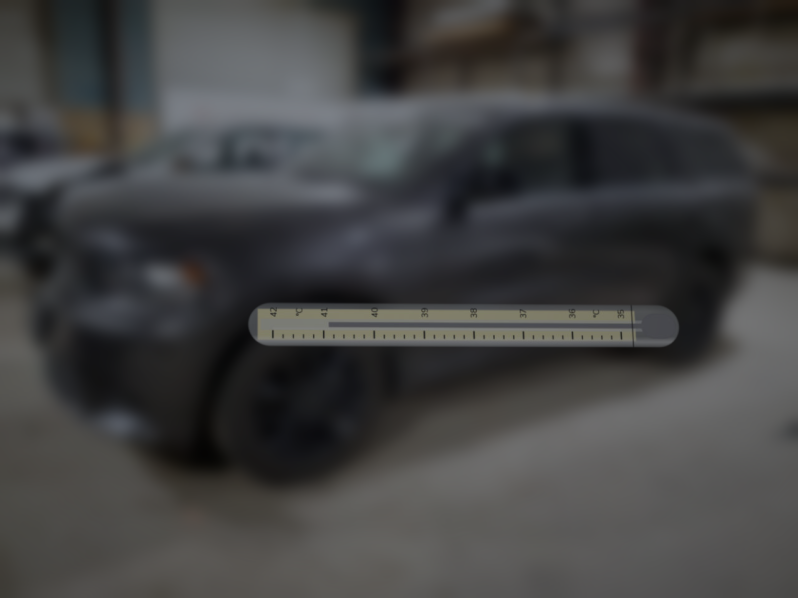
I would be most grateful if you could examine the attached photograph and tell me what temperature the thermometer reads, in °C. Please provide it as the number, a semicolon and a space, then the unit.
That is 40.9; °C
